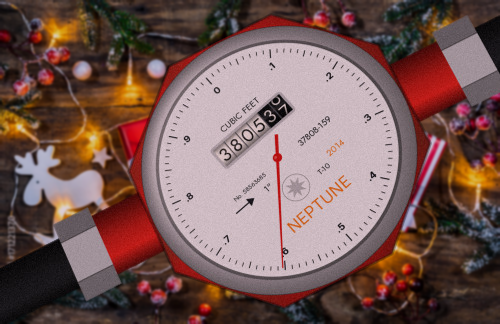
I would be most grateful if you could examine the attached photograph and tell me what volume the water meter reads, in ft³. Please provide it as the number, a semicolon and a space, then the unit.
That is 380536.60; ft³
